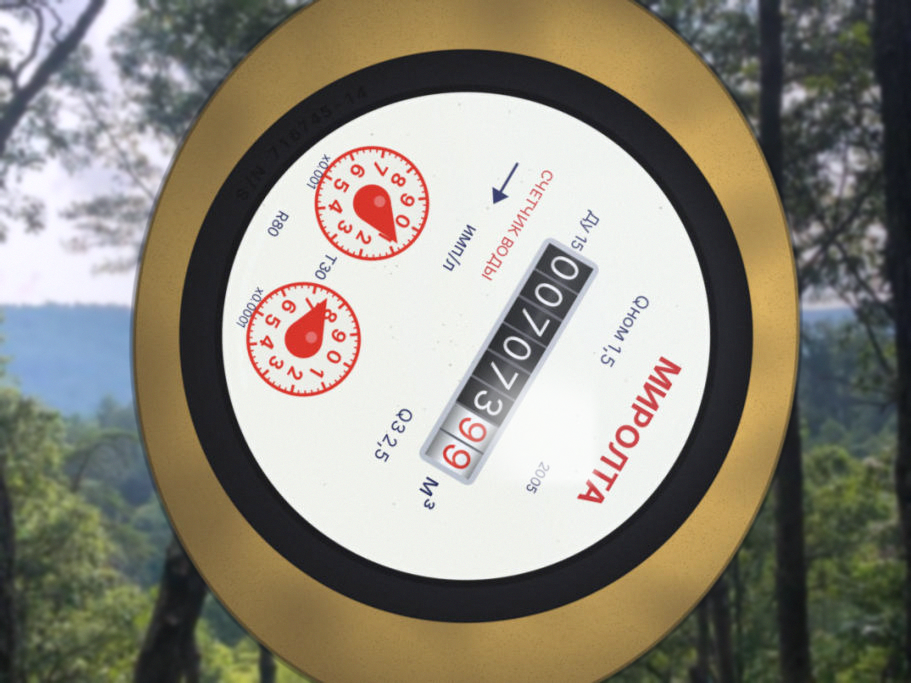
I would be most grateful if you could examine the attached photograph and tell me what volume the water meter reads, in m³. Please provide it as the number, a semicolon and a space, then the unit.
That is 7073.9907; m³
